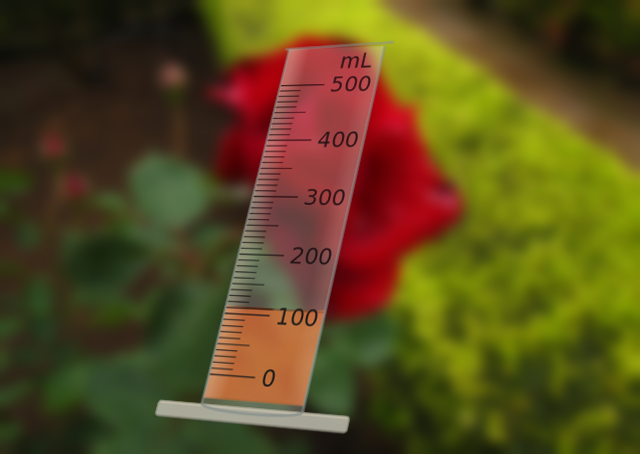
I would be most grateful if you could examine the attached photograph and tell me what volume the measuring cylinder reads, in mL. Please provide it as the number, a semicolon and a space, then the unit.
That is 110; mL
